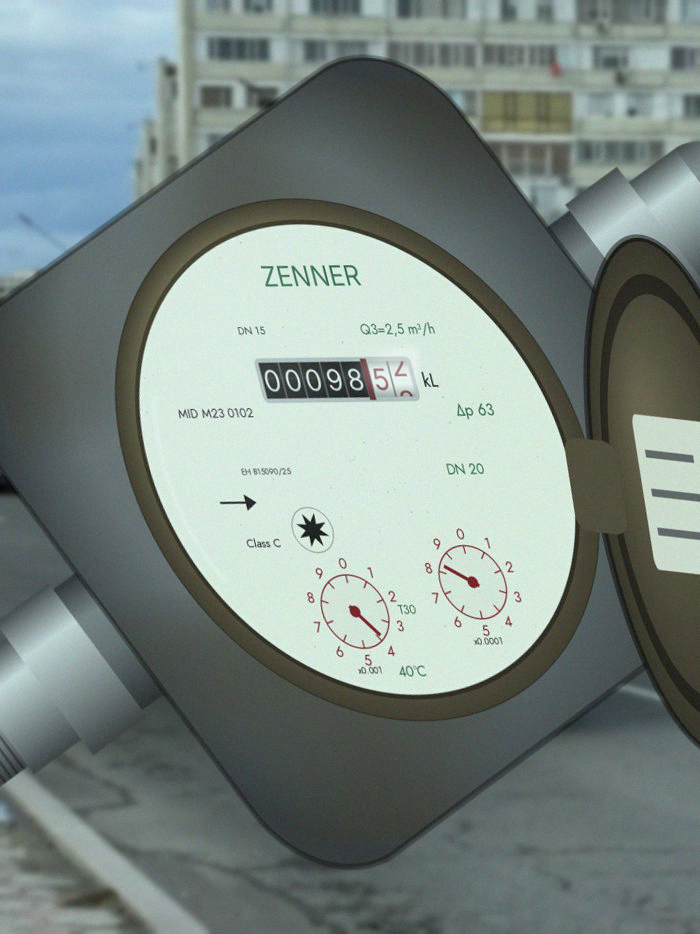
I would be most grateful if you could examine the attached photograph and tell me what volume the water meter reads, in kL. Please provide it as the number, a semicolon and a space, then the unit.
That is 98.5238; kL
